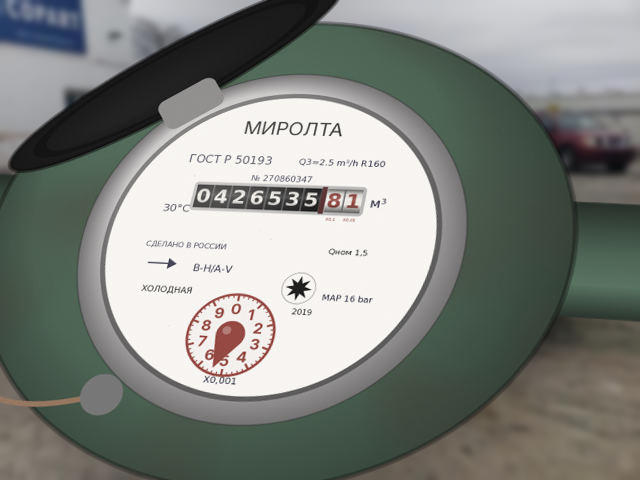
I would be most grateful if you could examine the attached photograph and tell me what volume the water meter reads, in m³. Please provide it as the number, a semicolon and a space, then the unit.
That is 426535.815; m³
